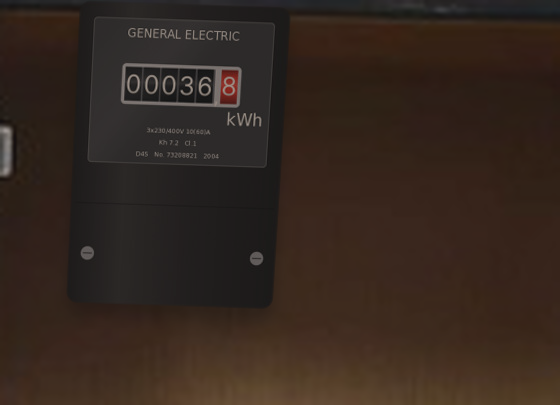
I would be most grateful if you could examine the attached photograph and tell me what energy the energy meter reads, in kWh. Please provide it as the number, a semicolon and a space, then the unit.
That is 36.8; kWh
